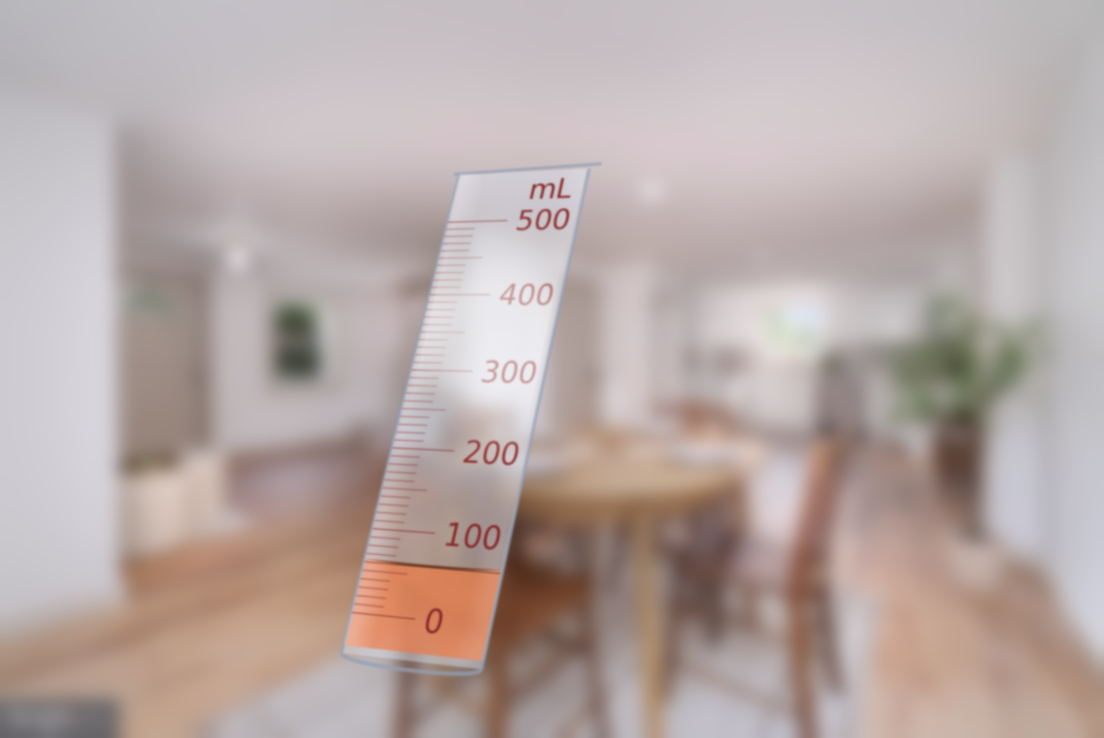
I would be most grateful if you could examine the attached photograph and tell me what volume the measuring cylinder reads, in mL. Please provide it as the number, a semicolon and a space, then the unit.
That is 60; mL
